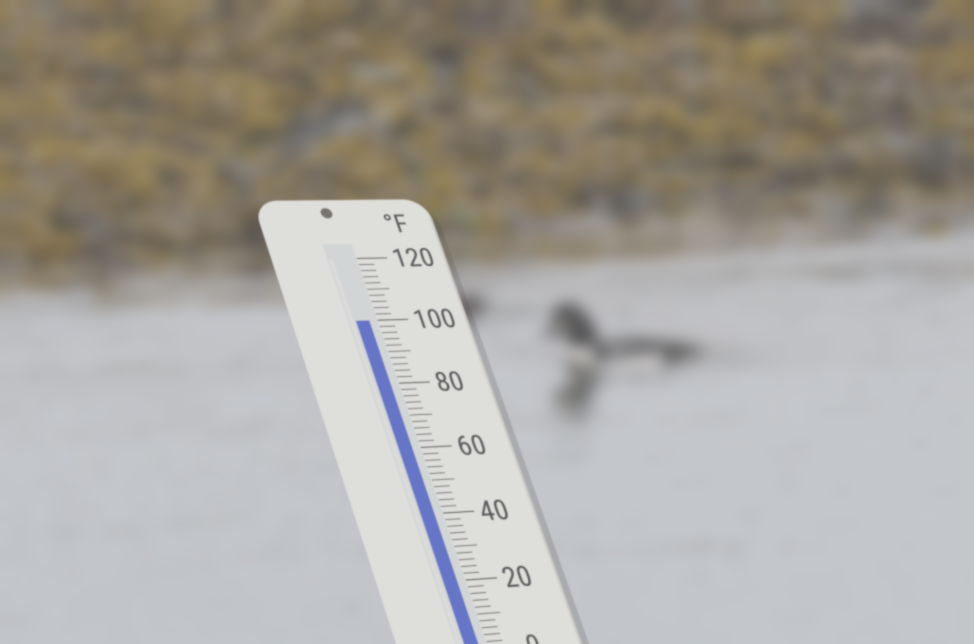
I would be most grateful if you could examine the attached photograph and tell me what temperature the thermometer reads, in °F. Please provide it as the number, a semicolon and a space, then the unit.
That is 100; °F
